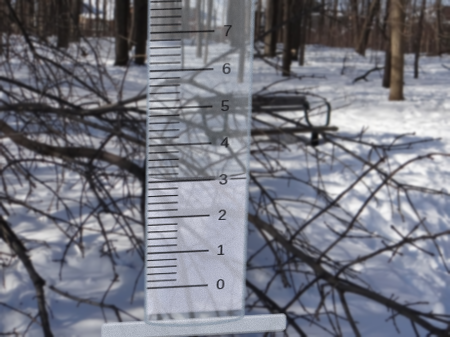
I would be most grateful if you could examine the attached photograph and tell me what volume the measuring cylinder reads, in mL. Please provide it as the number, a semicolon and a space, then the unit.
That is 3; mL
